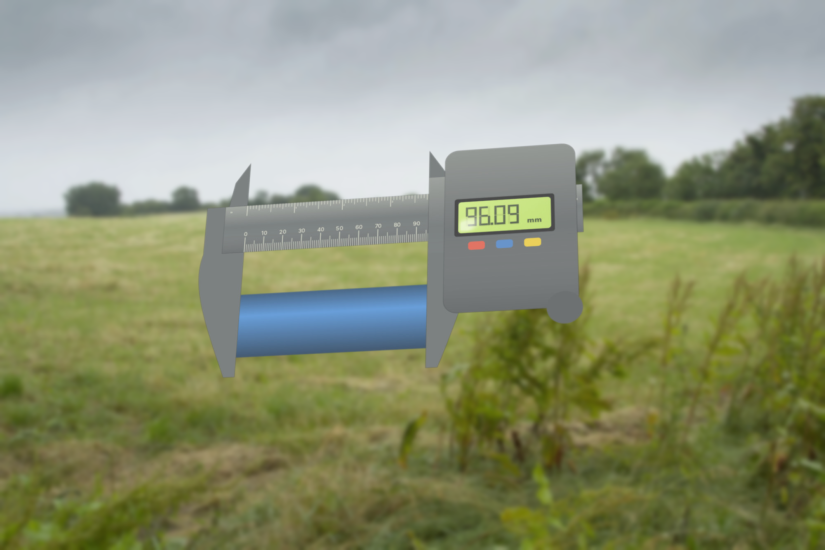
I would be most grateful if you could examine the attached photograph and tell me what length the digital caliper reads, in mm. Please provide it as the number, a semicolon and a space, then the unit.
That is 96.09; mm
